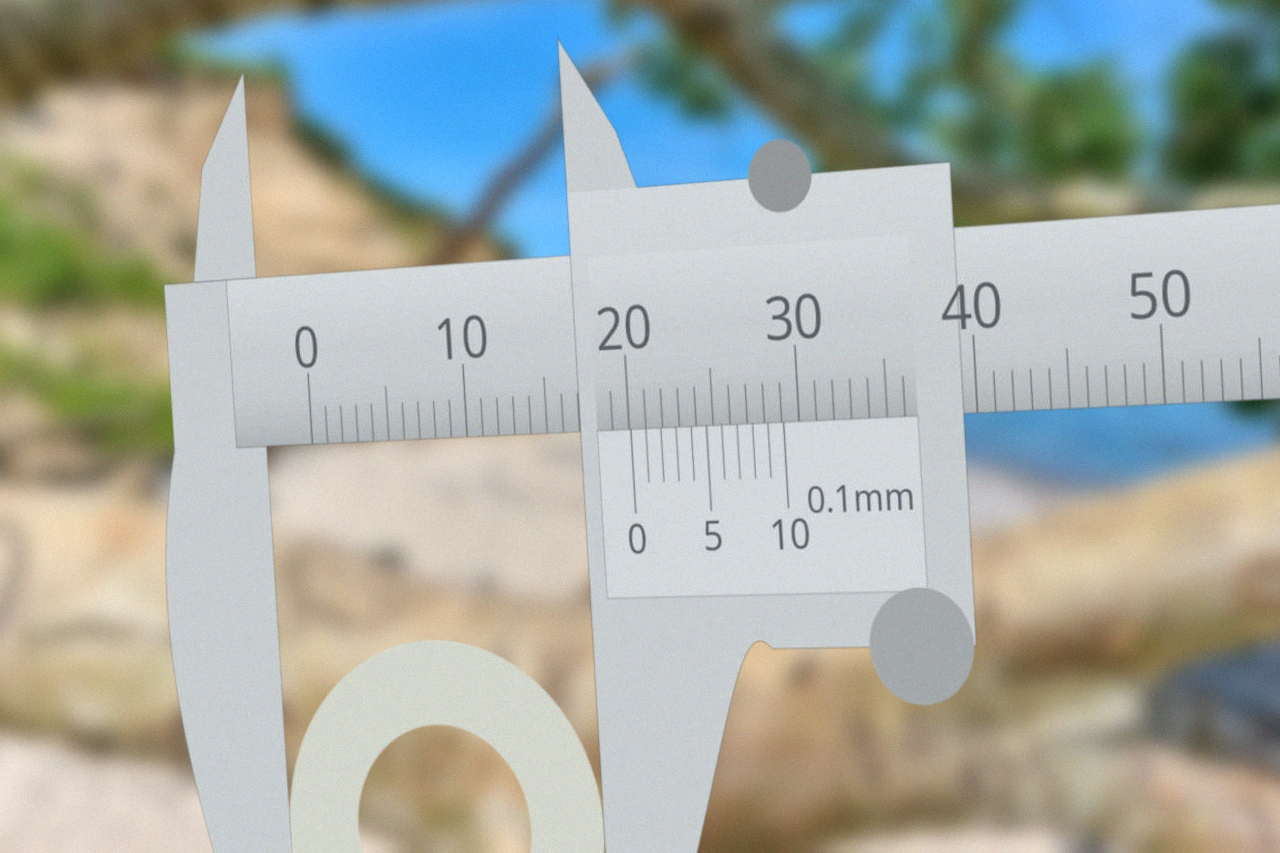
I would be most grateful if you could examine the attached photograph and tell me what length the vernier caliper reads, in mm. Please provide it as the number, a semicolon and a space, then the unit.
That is 20.1; mm
